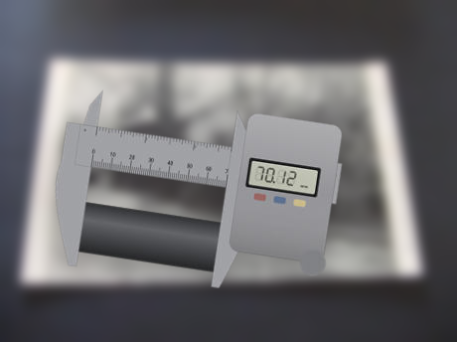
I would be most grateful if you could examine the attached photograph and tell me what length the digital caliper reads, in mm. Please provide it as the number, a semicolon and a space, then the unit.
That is 70.12; mm
